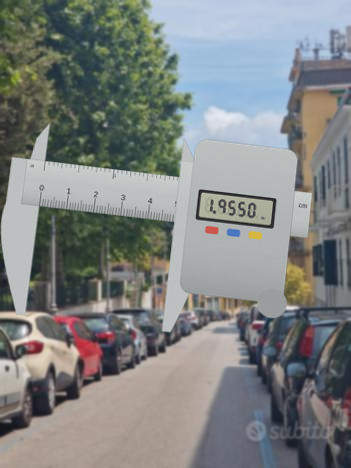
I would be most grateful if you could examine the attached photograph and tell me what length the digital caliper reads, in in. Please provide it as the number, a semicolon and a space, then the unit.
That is 1.9550; in
